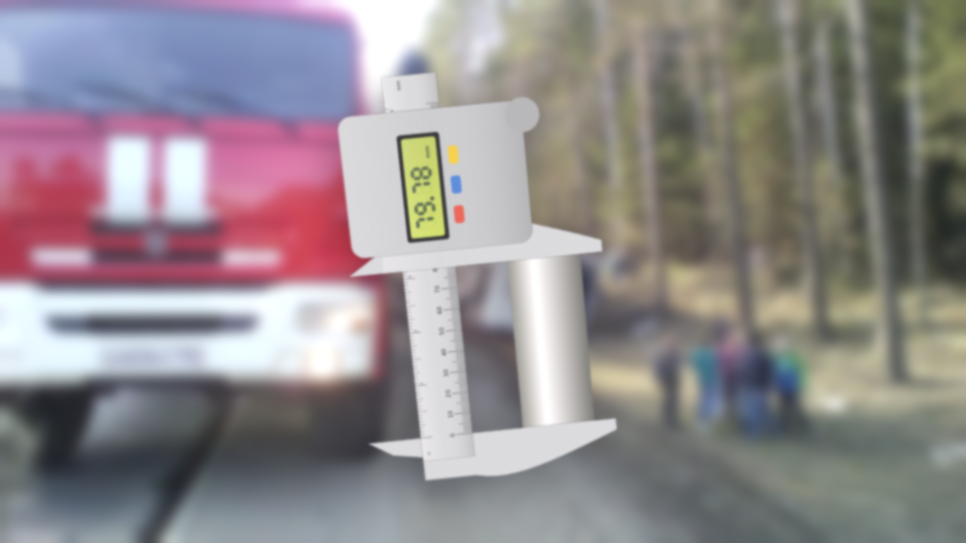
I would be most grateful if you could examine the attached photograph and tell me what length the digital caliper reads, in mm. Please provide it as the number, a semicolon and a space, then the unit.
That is 79.78; mm
